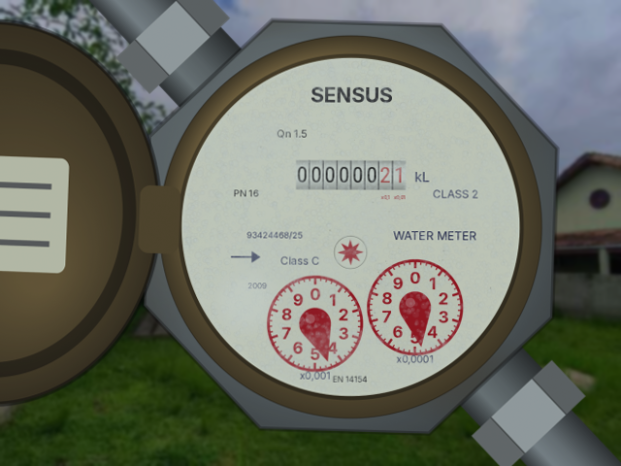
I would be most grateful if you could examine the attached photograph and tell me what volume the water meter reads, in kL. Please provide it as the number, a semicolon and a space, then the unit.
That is 0.2144; kL
